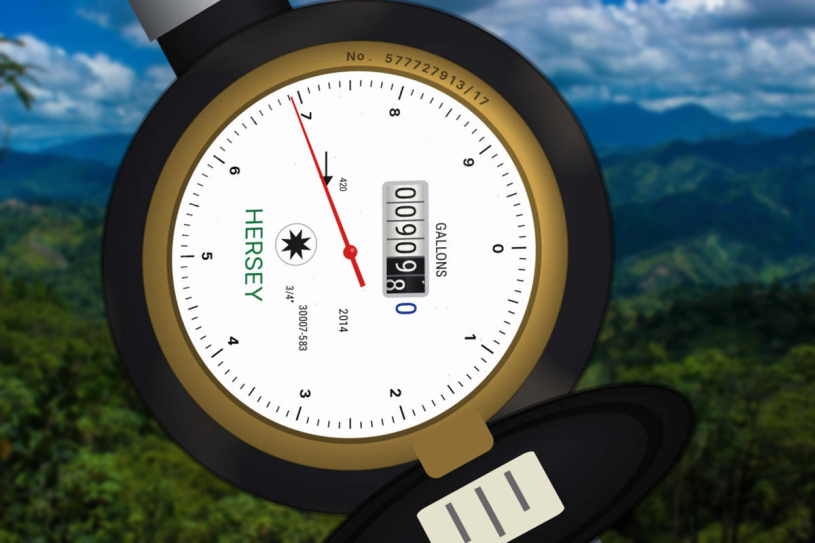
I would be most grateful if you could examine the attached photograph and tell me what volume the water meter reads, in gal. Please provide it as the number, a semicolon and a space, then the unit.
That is 90976.9; gal
